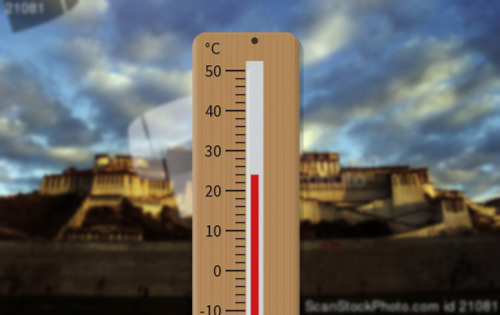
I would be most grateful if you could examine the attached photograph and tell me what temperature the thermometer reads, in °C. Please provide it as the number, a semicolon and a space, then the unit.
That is 24; °C
